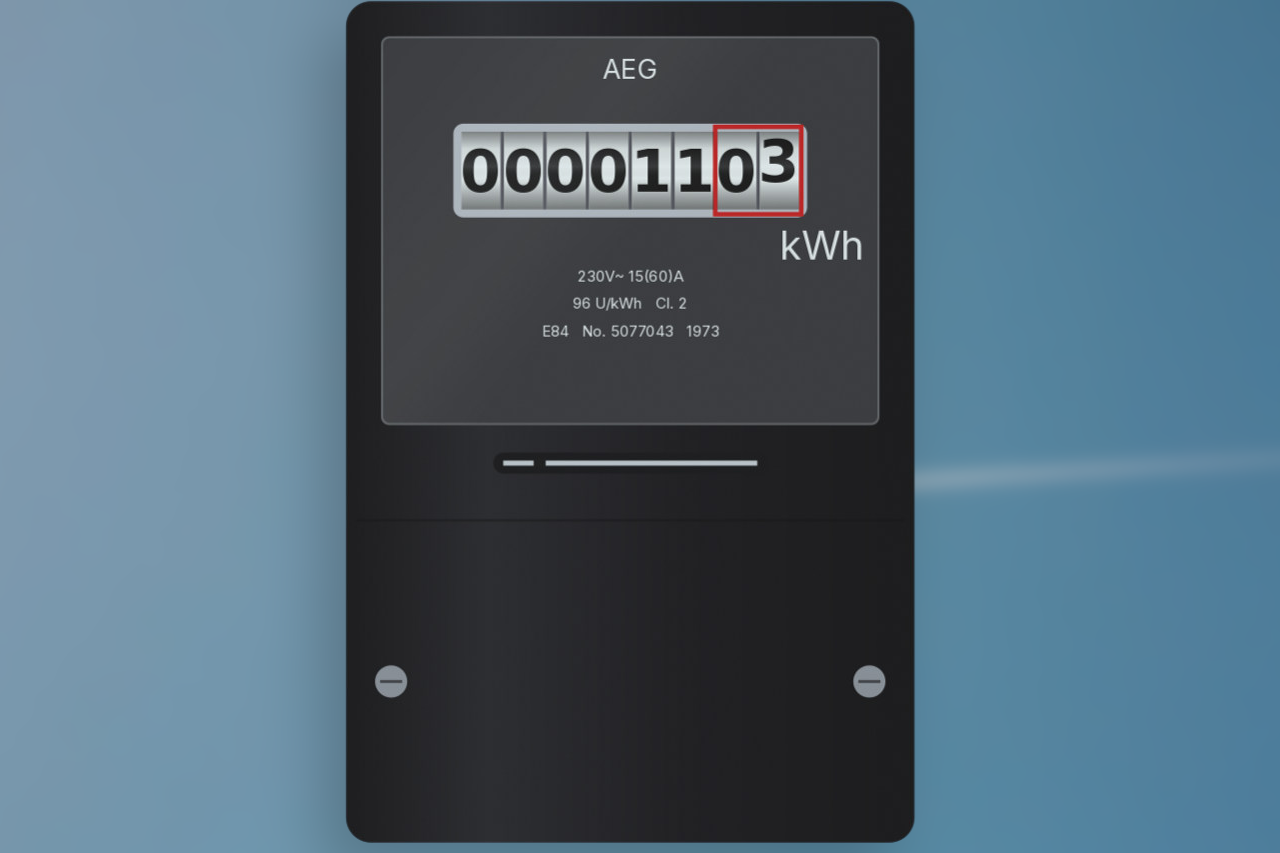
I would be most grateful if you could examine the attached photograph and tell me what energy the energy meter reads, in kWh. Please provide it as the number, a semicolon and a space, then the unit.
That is 11.03; kWh
